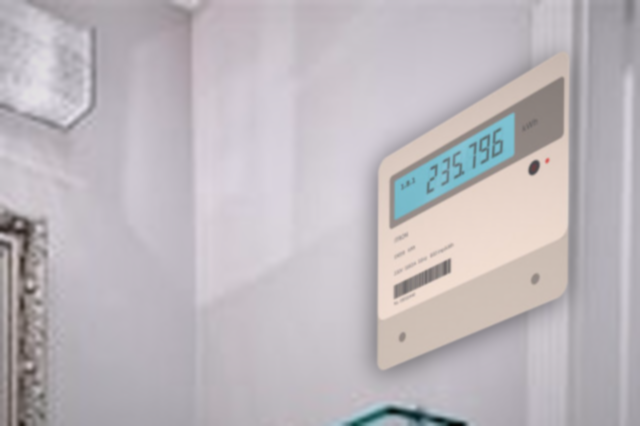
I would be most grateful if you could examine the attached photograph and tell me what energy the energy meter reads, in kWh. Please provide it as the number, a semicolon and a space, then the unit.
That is 235.796; kWh
